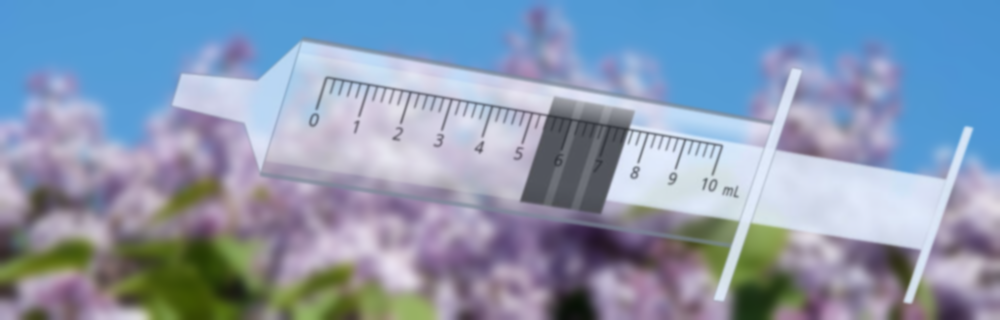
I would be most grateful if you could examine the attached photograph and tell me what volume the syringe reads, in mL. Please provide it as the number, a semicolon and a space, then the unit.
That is 5.4; mL
